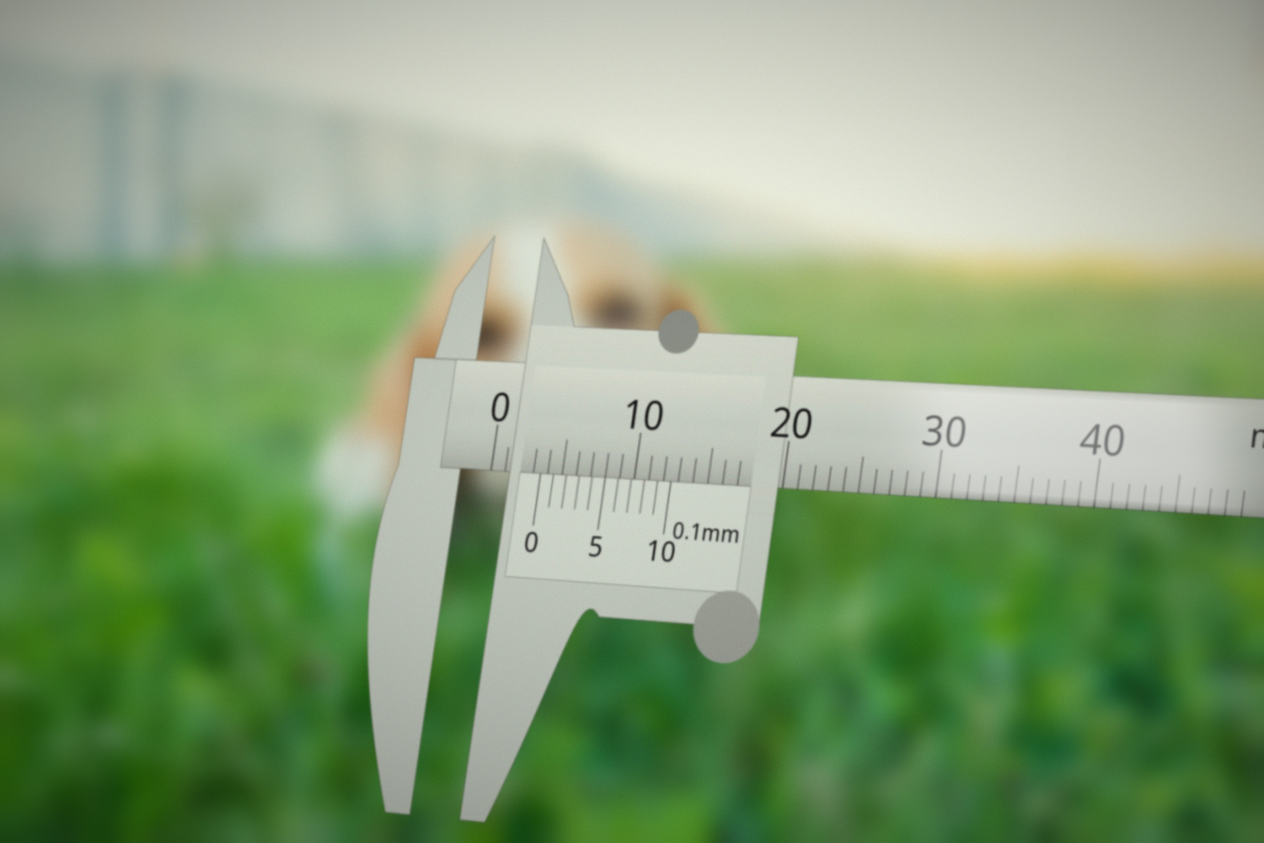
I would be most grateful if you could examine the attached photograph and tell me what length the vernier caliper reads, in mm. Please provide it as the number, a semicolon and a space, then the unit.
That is 3.5; mm
